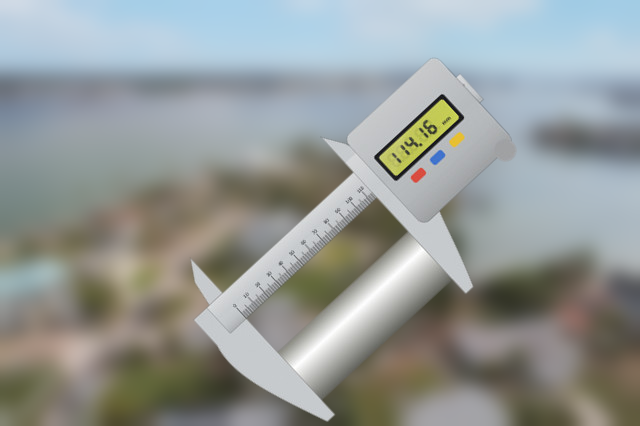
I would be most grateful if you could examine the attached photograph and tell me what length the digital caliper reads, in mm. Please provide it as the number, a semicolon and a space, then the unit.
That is 114.16; mm
